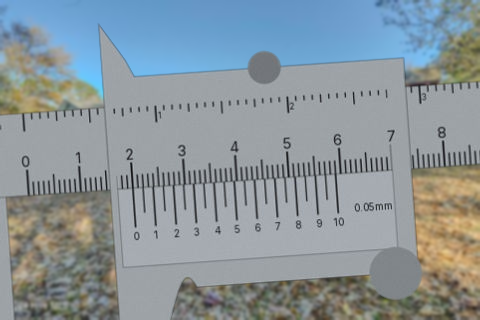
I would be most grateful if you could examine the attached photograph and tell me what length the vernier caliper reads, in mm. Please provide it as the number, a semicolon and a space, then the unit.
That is 20.0; mm
